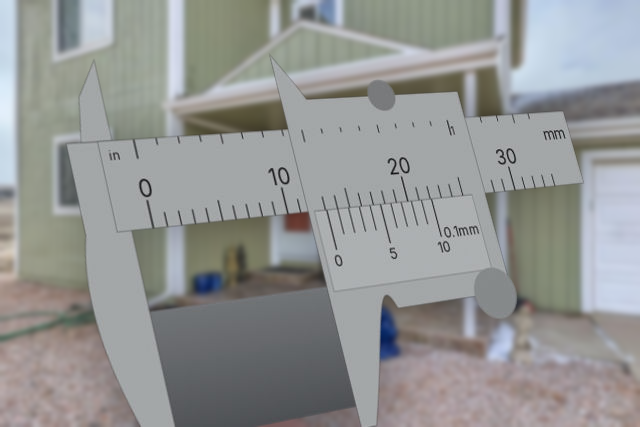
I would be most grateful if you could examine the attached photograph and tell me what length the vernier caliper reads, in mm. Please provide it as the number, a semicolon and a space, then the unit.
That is 13.1; mm
